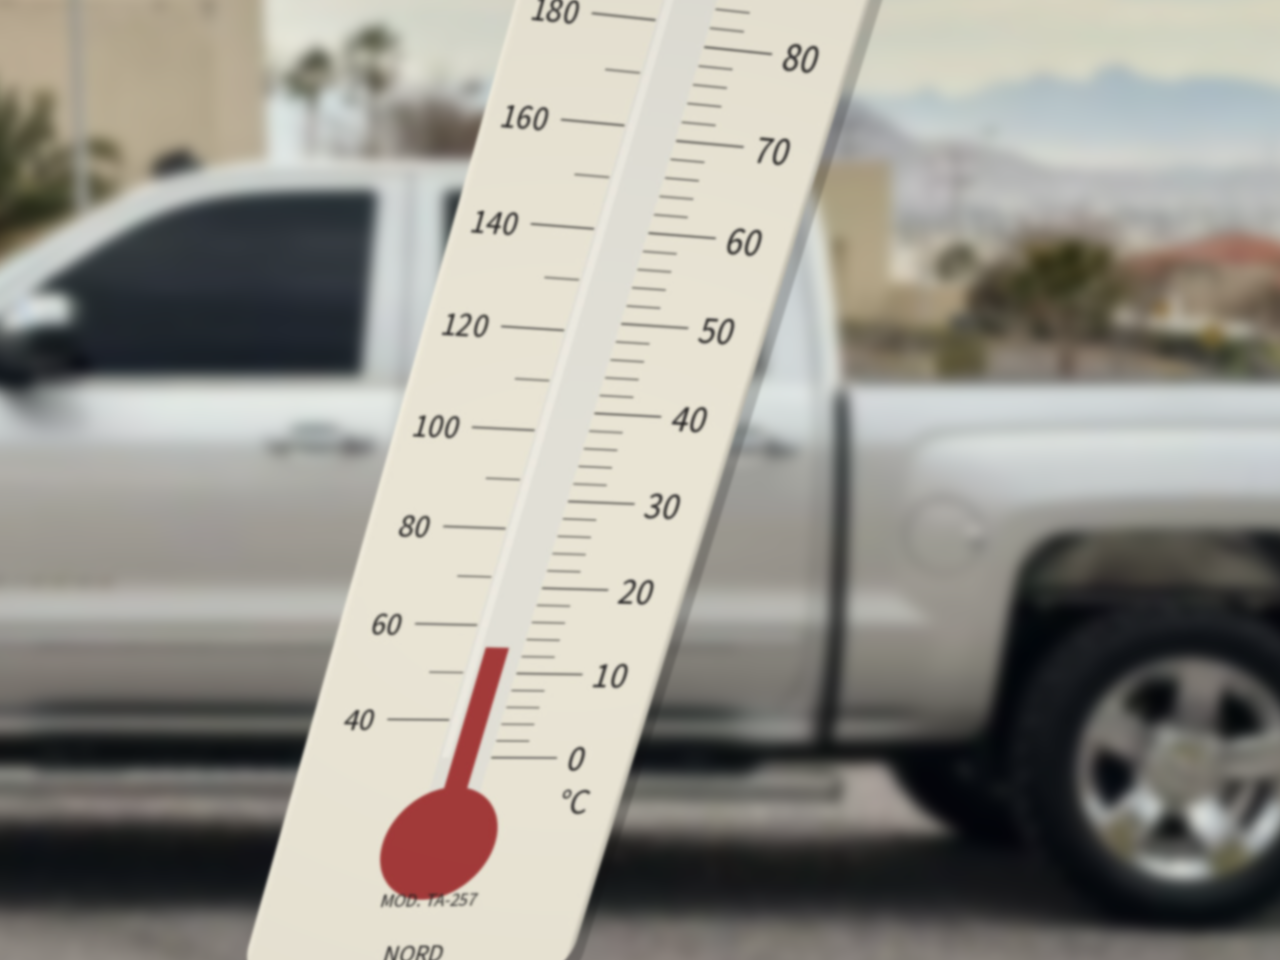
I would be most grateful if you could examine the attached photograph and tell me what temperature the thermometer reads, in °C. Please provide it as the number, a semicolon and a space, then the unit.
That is 13; °C
